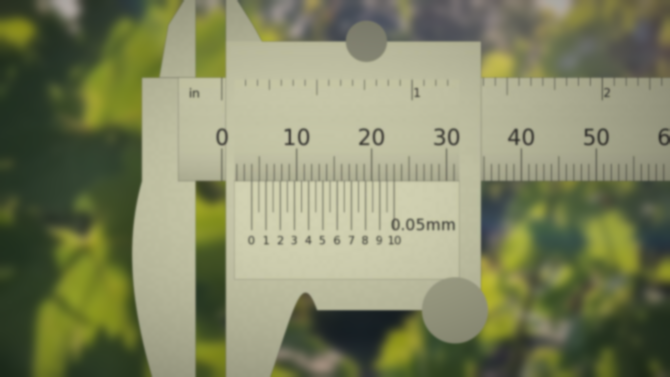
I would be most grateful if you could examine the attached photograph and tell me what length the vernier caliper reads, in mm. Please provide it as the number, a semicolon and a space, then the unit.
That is 4.0; mm
